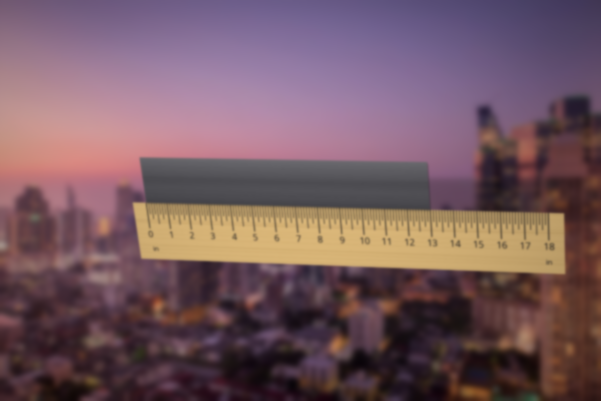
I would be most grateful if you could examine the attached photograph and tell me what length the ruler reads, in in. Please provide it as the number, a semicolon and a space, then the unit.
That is 13; in
